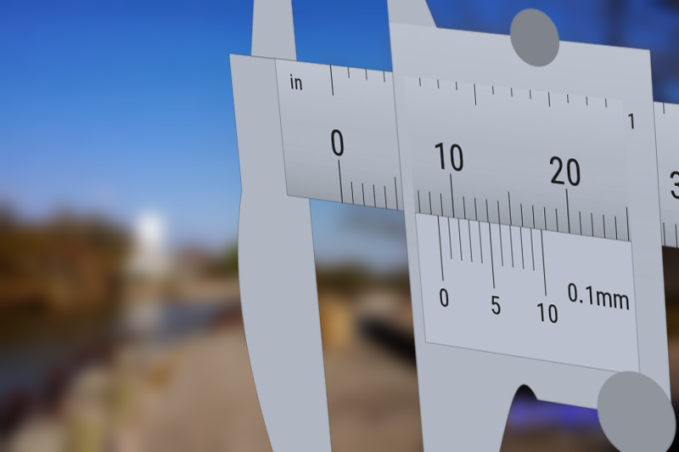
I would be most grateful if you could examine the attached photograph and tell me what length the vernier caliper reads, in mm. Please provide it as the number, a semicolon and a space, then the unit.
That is 8.6; mm
